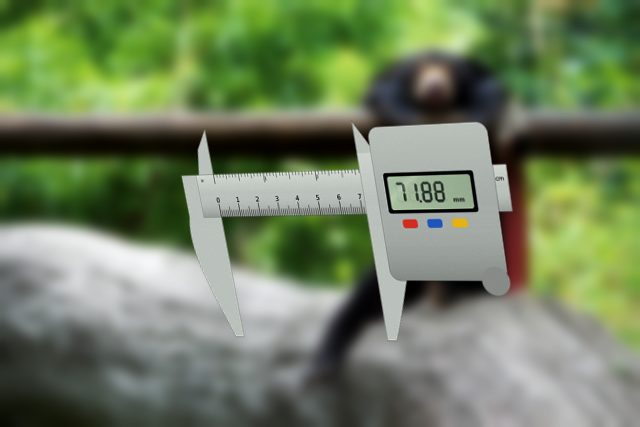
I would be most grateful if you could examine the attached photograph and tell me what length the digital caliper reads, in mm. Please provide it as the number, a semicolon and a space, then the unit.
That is 71.88; mm
